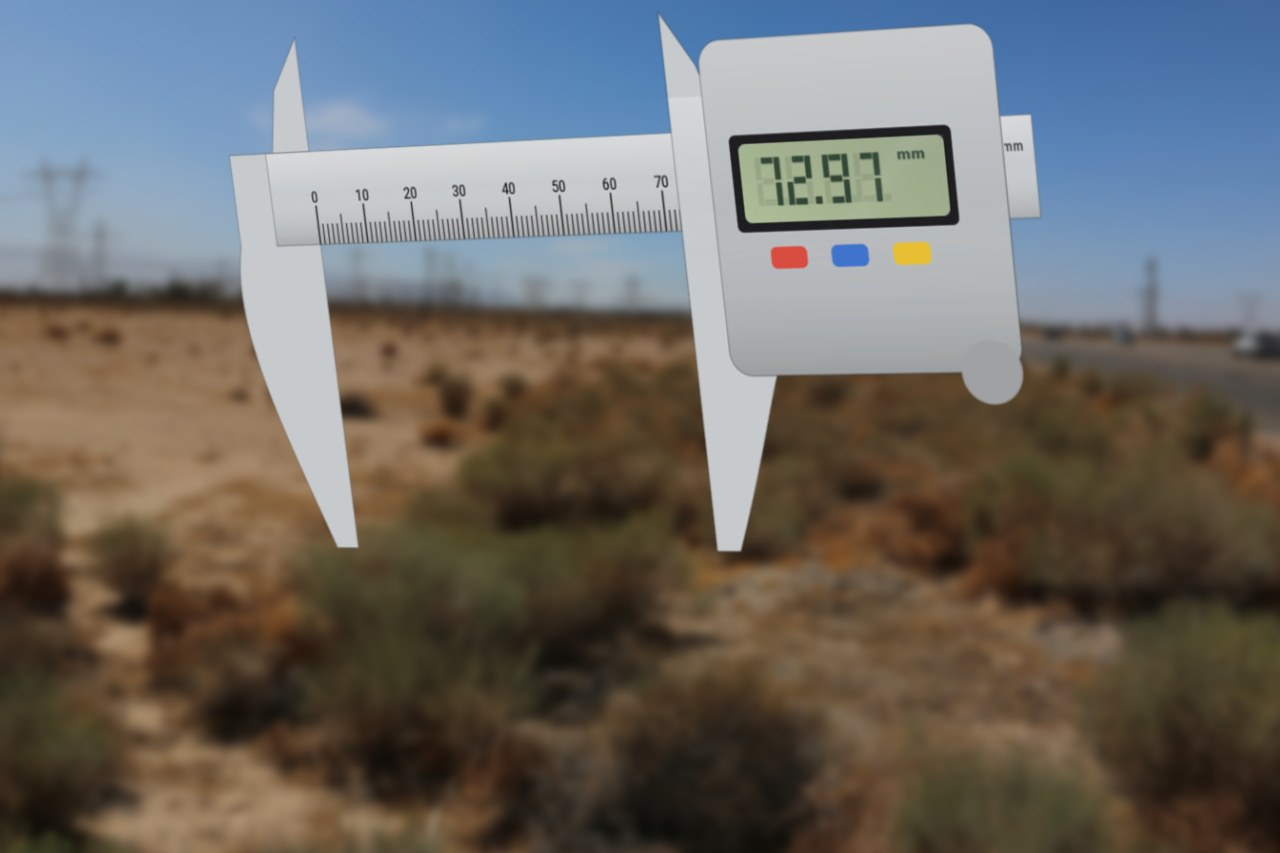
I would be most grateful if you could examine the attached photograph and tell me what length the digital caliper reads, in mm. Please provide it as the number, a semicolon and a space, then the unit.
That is 72.97; mm
